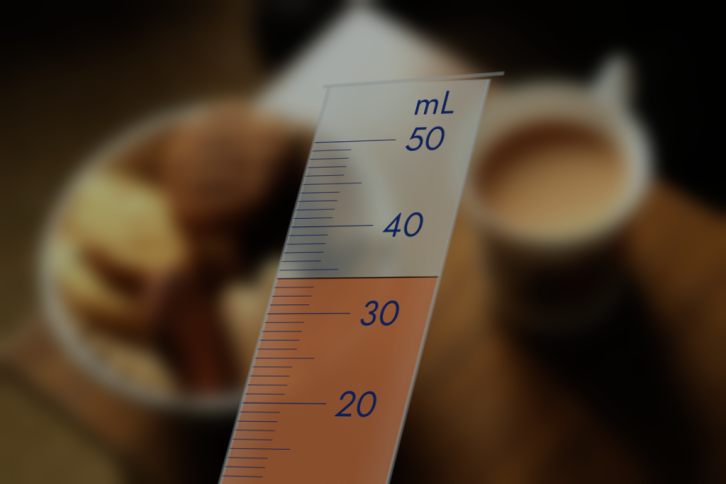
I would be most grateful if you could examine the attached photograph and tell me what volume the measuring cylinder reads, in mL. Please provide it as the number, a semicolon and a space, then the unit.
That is 34; mL
